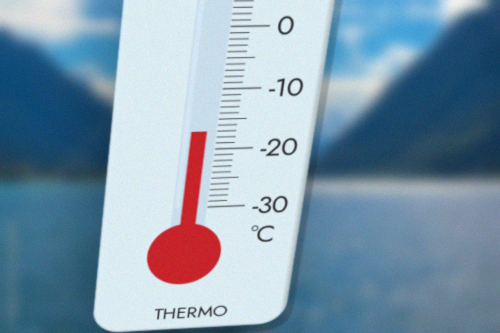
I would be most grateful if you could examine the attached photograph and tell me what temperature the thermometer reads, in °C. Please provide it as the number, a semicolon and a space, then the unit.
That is -17; °C
